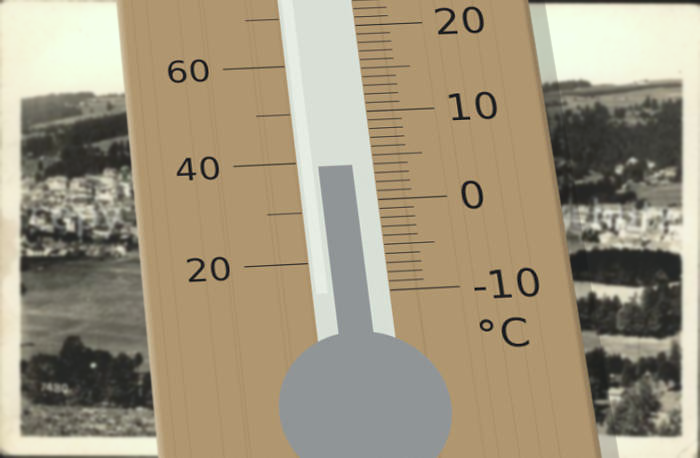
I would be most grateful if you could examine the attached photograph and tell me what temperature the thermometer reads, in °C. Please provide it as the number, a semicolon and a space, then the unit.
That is 4; °C
